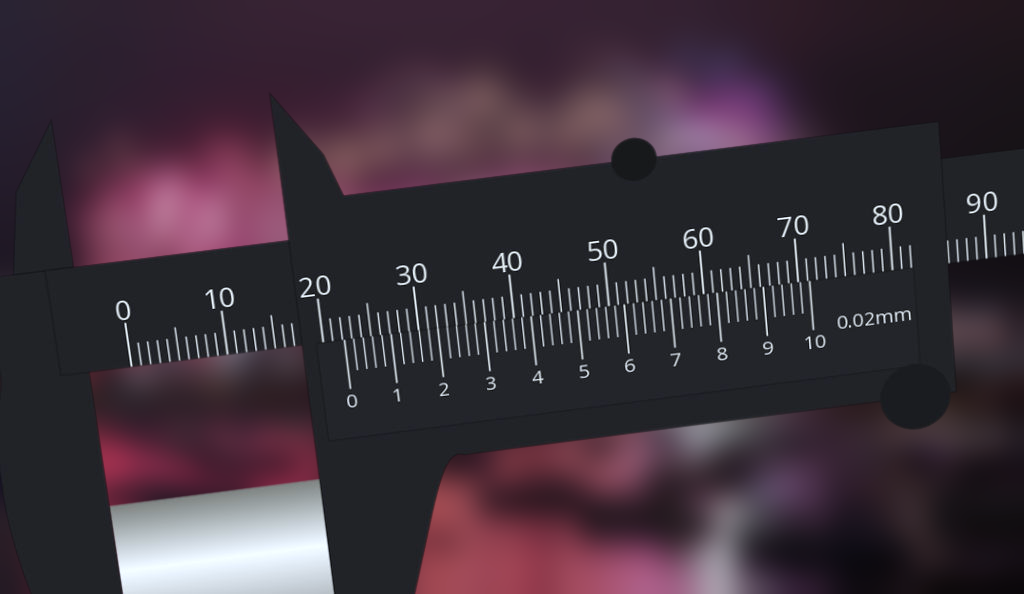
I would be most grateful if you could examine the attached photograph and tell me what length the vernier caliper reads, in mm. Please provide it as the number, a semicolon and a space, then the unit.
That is 22.2; mm
